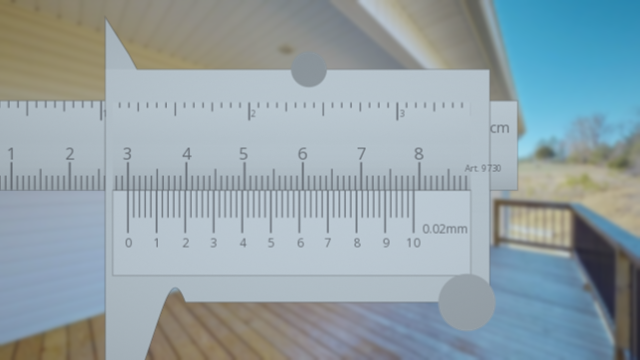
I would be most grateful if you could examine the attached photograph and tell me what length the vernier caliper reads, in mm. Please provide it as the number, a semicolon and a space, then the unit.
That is 30.0; mm
